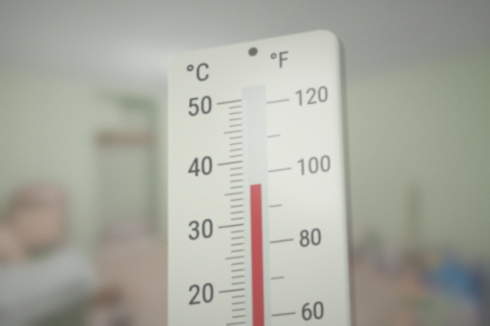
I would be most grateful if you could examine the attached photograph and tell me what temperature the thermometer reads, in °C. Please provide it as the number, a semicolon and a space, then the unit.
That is 36; °C
